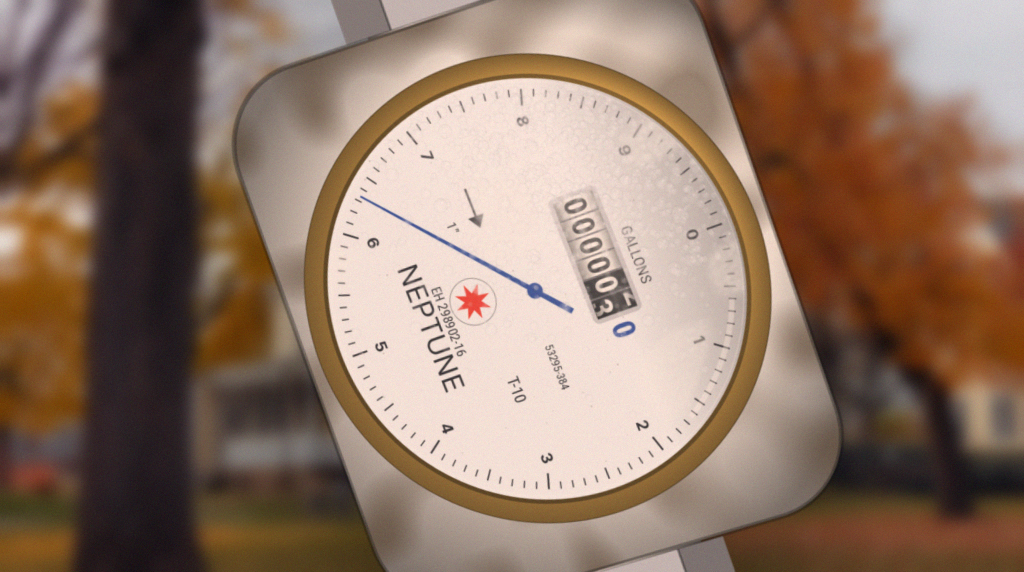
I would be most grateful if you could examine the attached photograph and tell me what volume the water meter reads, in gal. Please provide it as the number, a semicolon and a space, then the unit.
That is 26.3; gal
